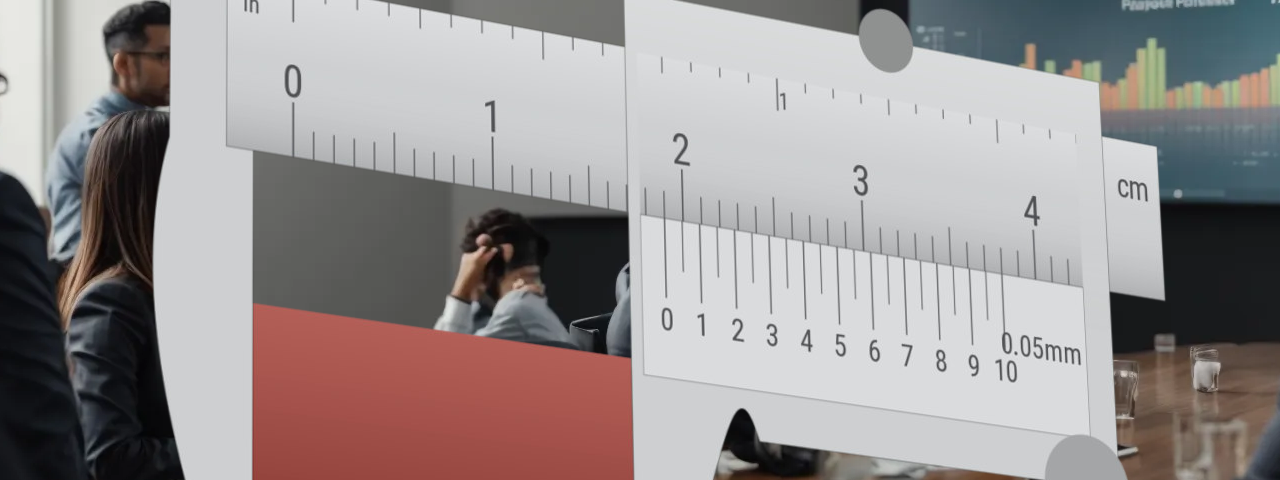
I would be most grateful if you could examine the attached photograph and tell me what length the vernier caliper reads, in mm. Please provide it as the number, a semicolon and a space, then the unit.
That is 19.0; mm
